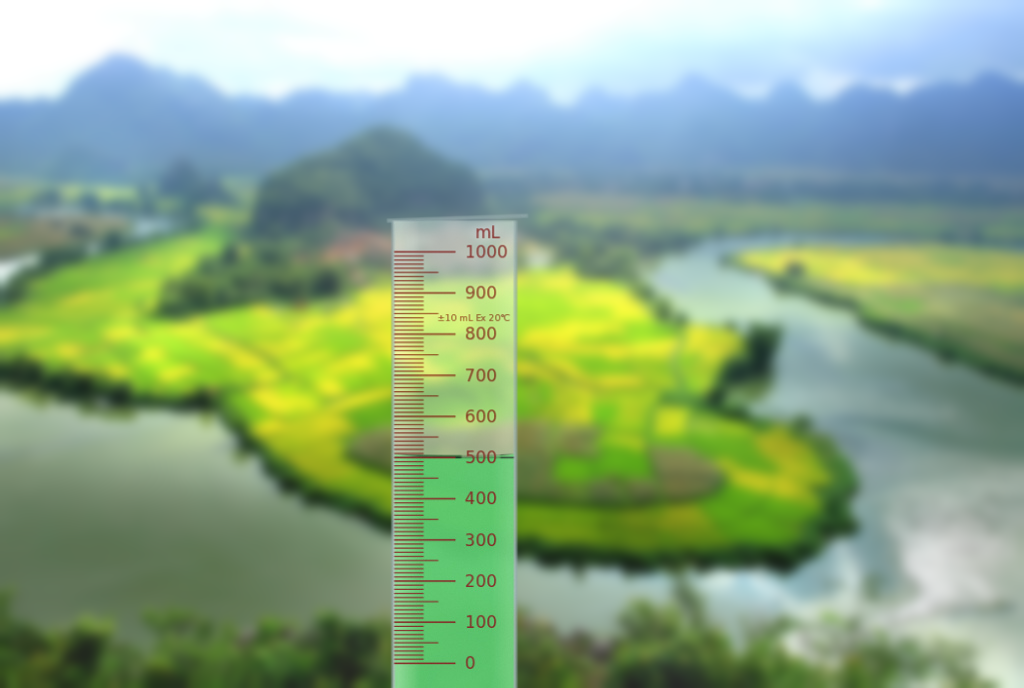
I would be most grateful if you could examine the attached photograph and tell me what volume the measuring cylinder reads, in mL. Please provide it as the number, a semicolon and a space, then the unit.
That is 500; mL
